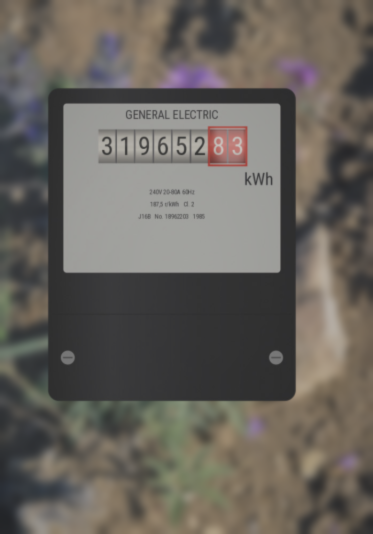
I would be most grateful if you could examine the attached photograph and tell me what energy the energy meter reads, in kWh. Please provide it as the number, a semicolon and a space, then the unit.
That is 319652.83; kWh
